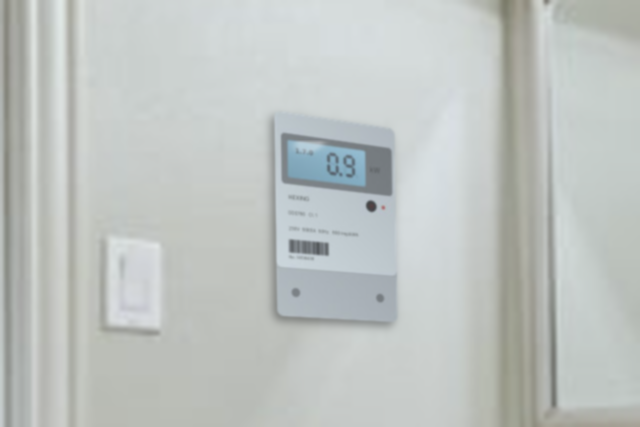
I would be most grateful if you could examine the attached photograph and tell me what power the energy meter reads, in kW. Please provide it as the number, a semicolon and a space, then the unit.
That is 0.9; kW
